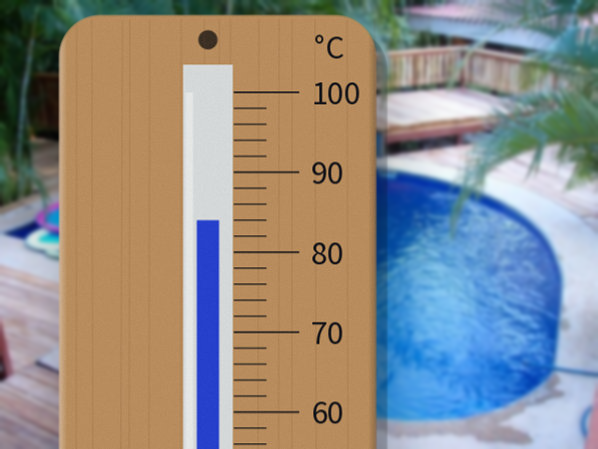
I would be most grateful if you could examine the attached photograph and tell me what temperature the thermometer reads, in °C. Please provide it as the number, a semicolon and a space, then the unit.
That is 84; °C
